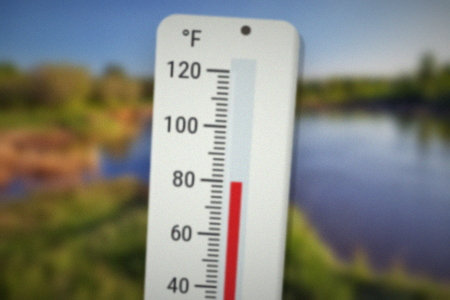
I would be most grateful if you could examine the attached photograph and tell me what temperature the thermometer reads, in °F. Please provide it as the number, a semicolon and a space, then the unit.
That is 80; °F
